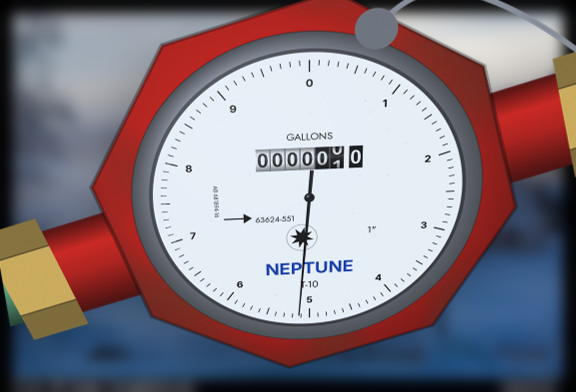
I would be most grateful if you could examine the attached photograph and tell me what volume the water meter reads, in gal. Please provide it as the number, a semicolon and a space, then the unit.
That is 5.1; gal
